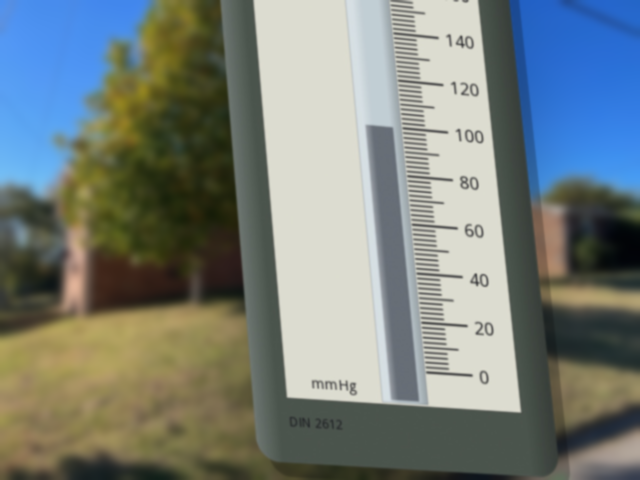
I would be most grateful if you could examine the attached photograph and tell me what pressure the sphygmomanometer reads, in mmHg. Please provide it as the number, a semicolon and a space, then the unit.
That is 100; mmHg
